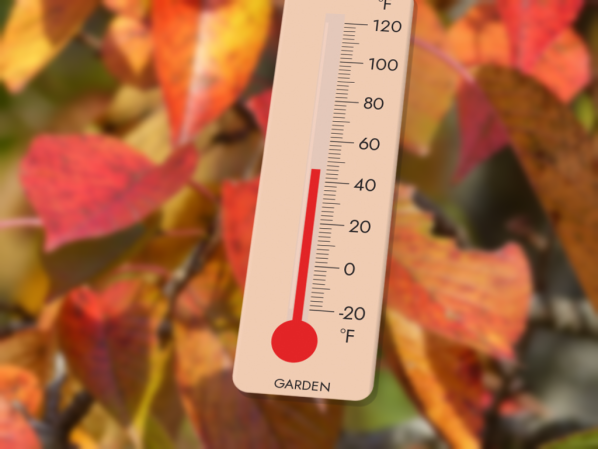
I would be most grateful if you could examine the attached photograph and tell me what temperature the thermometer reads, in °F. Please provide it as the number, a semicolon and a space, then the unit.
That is 46; °F
